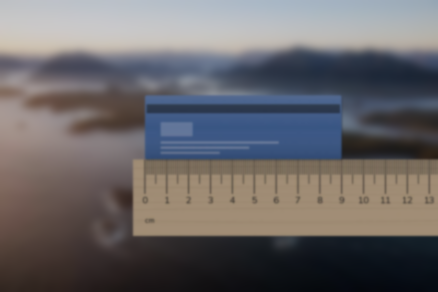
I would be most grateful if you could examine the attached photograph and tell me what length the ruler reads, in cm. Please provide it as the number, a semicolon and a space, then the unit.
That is 9; cm
